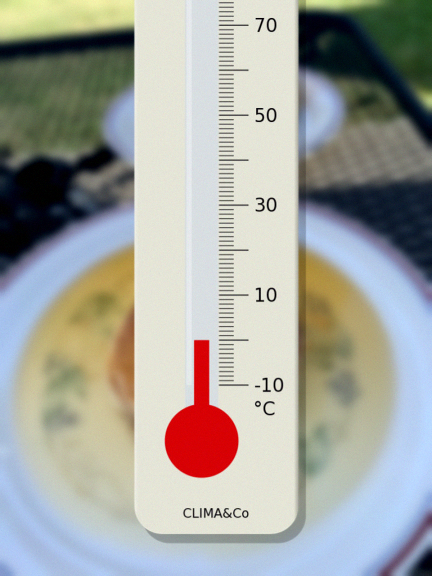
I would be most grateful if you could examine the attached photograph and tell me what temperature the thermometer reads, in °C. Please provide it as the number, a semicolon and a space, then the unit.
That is 0; °C
